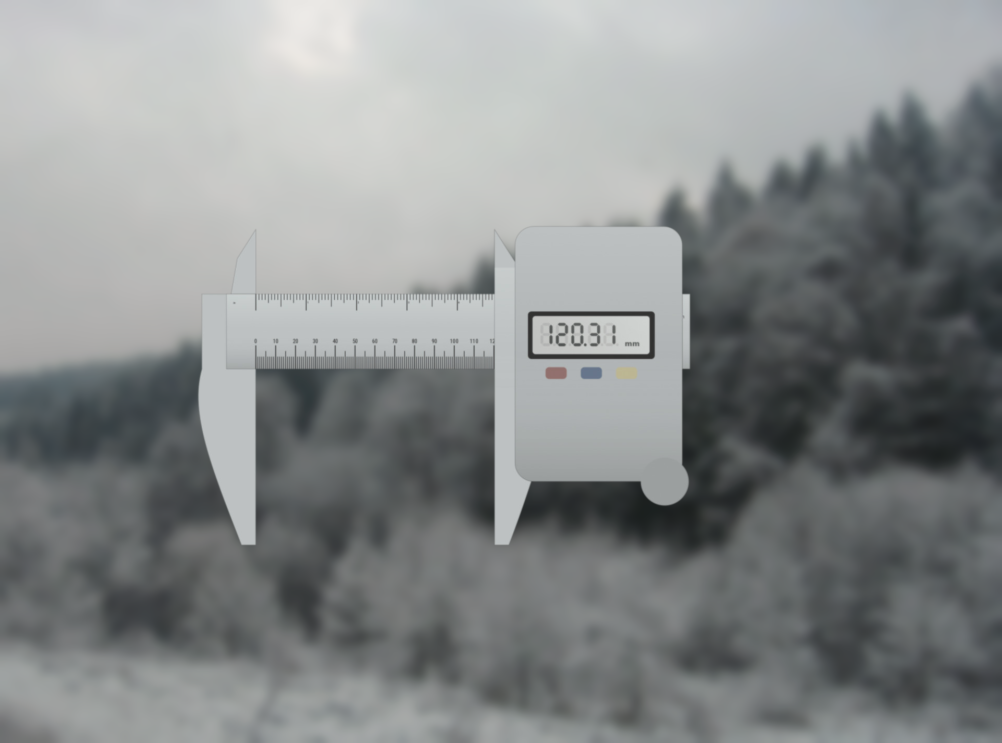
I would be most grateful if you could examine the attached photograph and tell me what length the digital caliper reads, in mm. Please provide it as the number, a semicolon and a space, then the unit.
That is 120.31; mm
